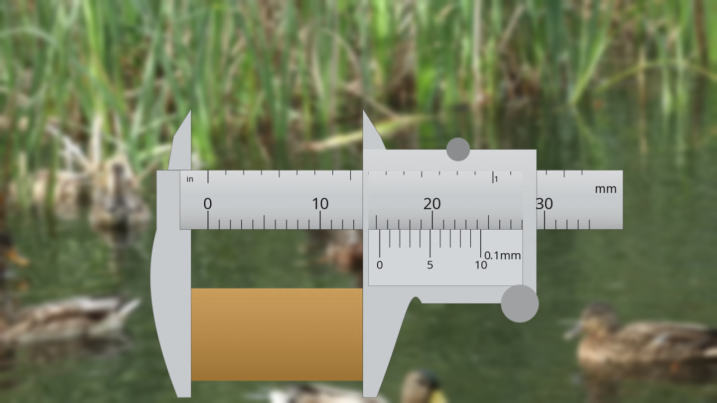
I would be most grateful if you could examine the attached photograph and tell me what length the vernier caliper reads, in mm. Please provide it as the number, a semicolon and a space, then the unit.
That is 15.3; mm
